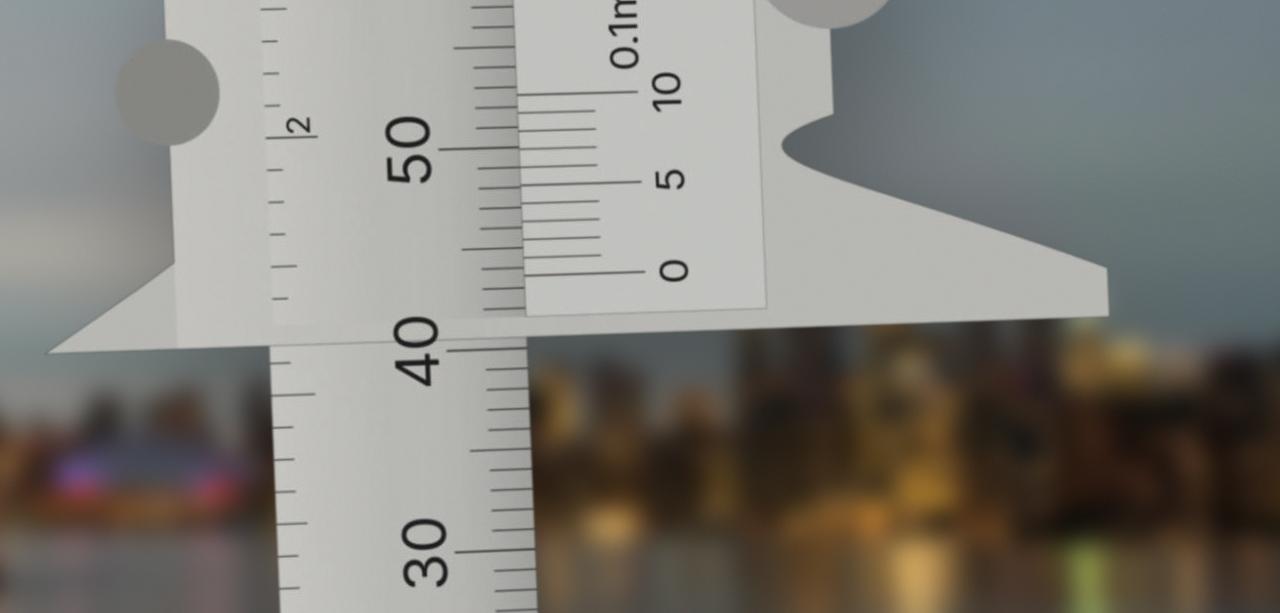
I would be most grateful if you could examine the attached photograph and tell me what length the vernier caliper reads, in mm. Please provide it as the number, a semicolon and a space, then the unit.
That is 43.6; mm
